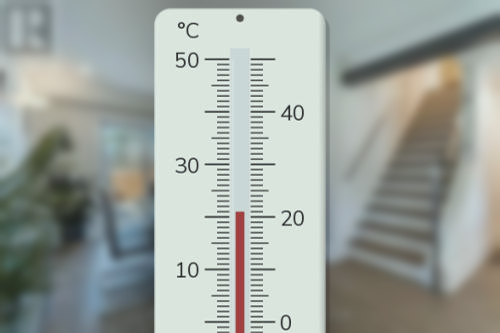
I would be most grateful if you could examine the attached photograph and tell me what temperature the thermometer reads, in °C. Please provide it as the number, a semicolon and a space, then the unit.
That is 21; °C
